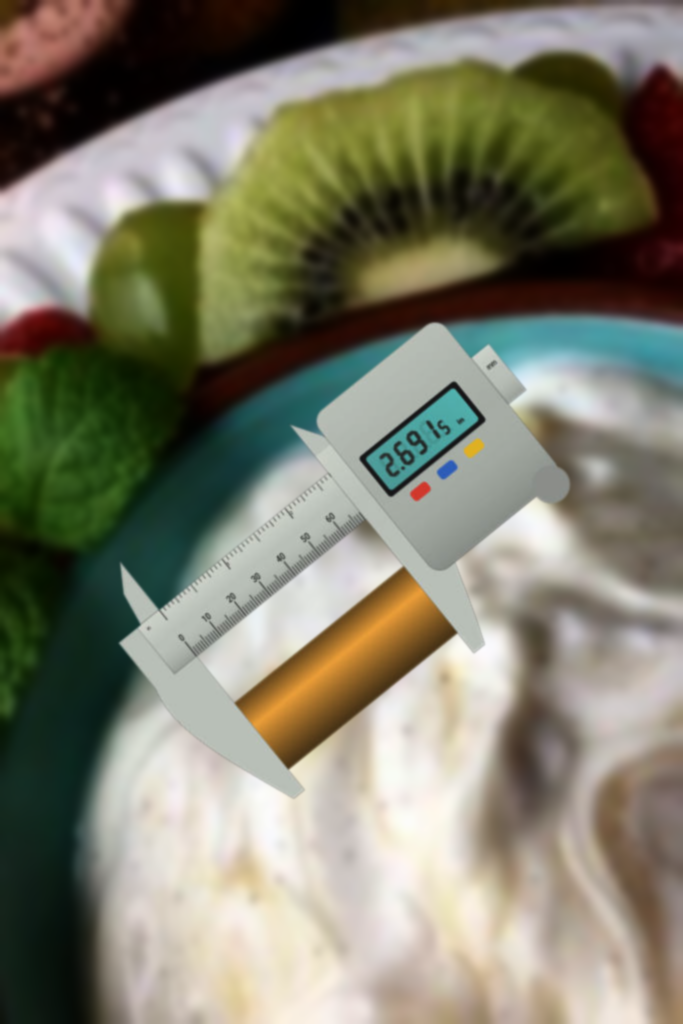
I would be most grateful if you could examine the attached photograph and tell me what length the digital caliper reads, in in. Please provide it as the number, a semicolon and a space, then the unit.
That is 2.6915; in
